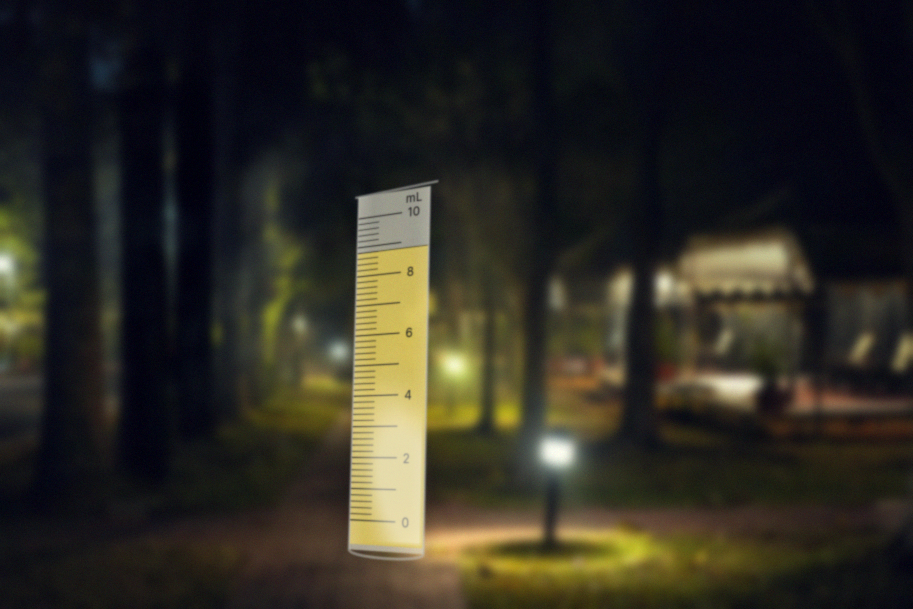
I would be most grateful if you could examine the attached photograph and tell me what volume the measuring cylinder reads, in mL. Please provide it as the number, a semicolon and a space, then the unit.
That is 8.8; mL
